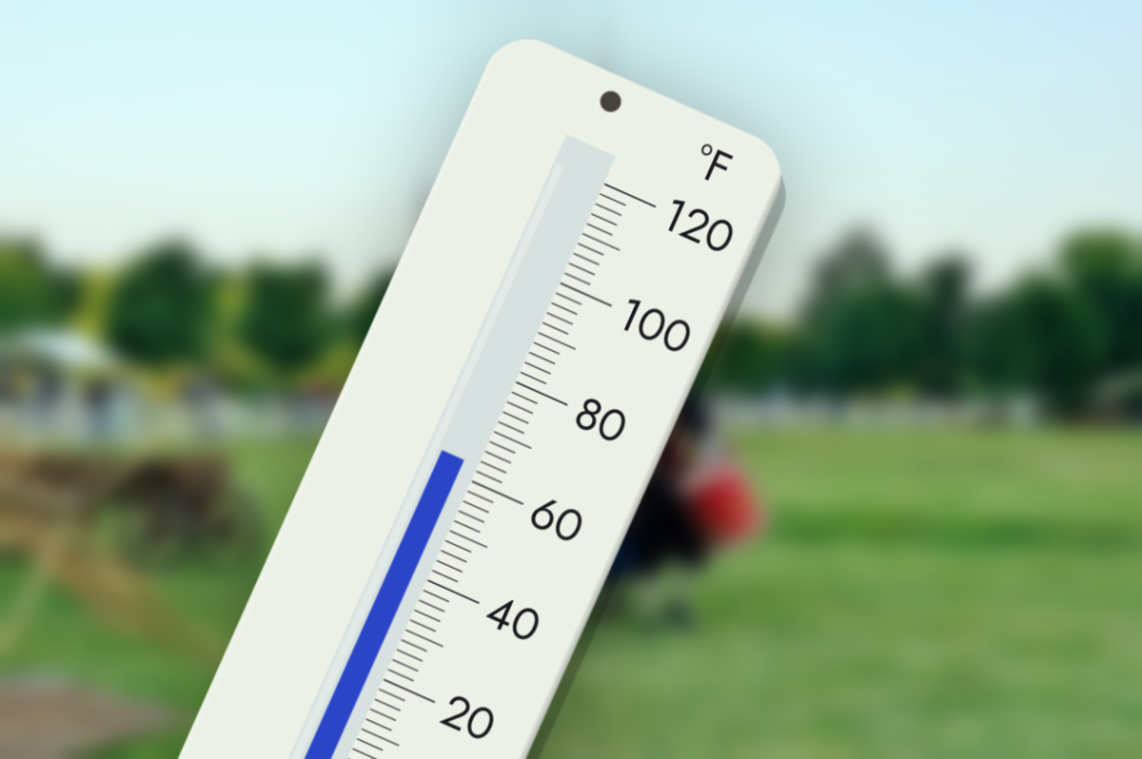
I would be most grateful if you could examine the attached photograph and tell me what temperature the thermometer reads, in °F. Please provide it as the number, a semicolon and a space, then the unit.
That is 63; °F
